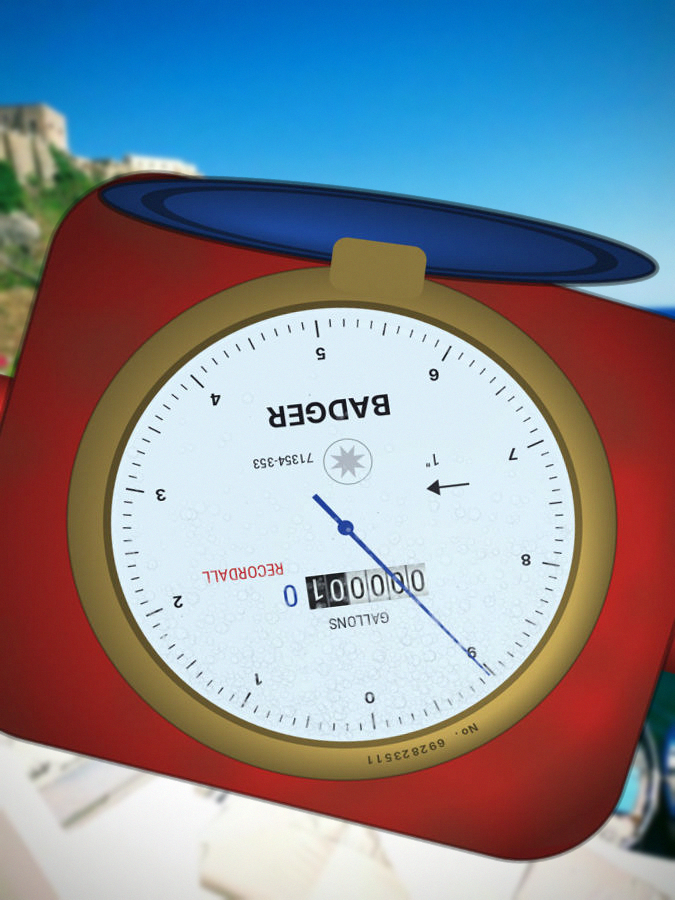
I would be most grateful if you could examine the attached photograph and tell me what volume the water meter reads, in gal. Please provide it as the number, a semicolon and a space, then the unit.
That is 9.0; gal
